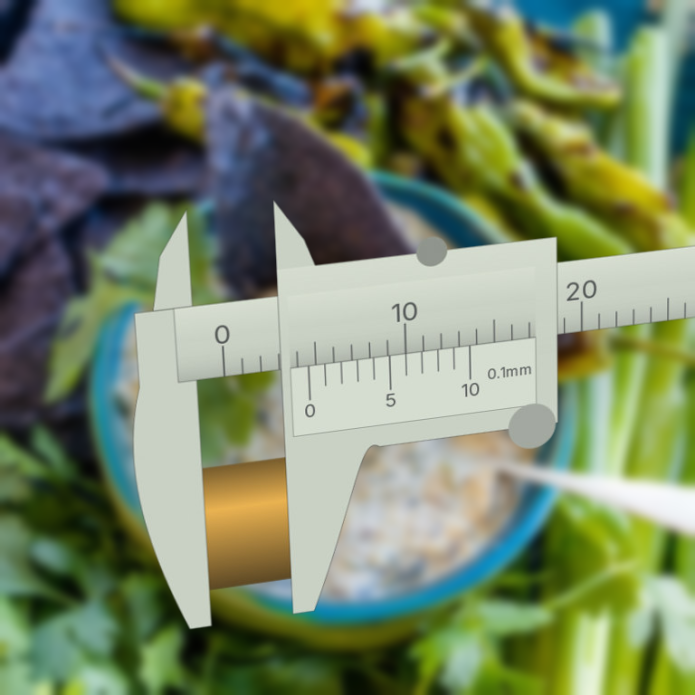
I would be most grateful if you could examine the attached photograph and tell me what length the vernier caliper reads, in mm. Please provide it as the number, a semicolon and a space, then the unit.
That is 4.6; mm
